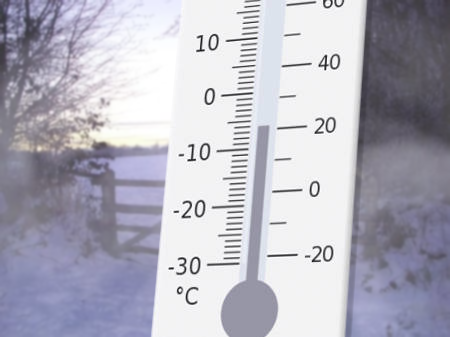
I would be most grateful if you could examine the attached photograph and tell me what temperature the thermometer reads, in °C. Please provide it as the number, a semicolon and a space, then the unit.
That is -6; °C
